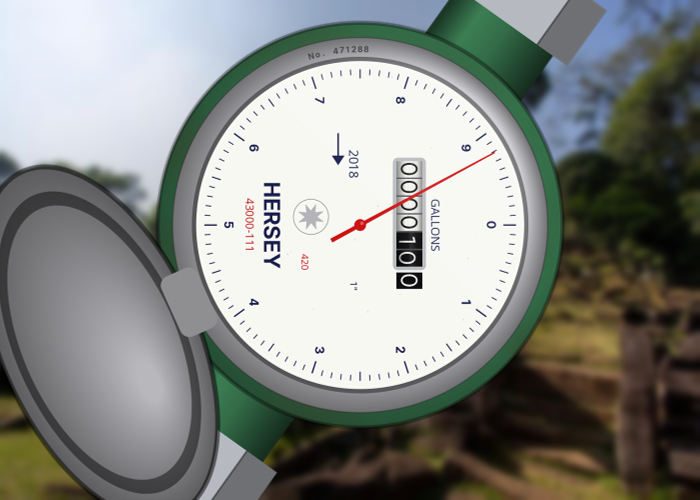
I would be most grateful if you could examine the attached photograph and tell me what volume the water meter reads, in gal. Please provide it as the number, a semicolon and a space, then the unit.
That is 99.2; gal
